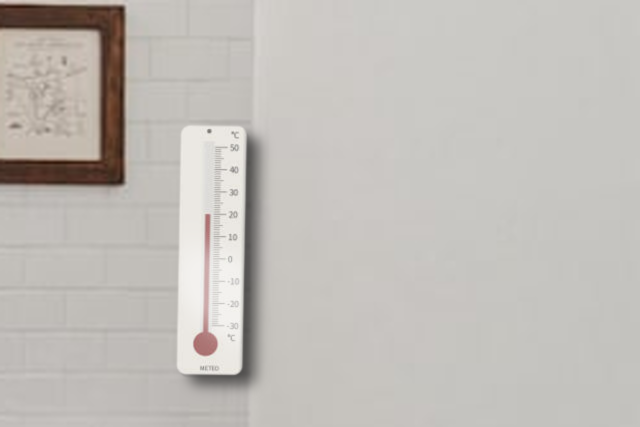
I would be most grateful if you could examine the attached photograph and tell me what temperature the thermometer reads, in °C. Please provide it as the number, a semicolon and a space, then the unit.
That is 20; °C
